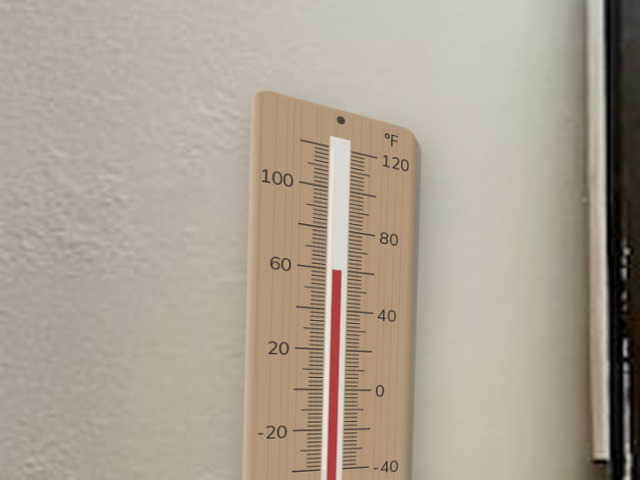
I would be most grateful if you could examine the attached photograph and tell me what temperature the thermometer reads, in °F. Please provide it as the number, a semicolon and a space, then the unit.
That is 60; °F
